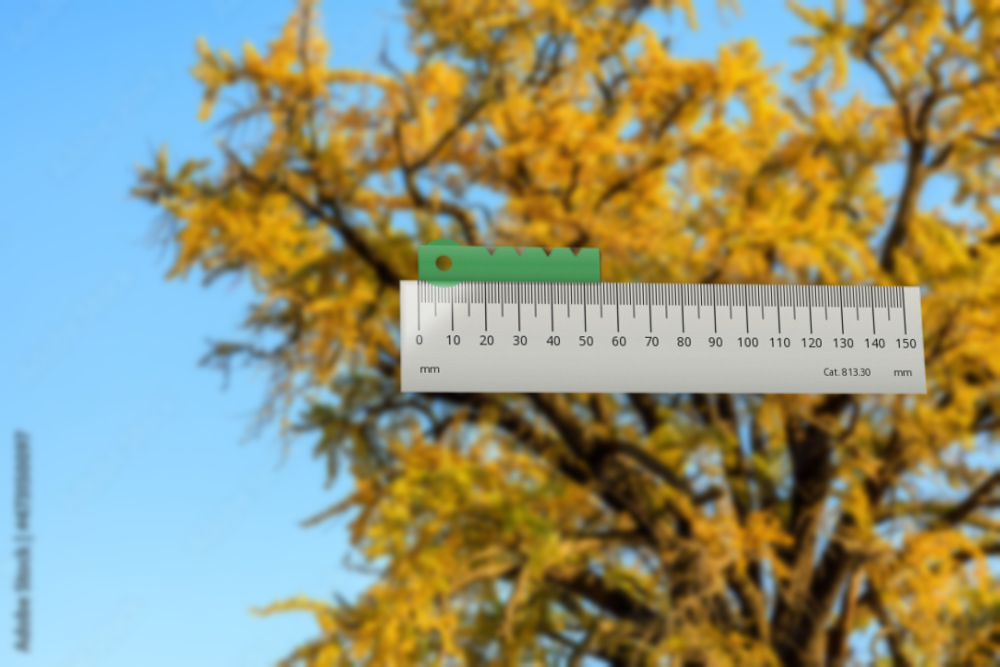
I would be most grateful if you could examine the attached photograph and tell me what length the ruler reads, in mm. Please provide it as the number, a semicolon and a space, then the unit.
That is 55; mm
